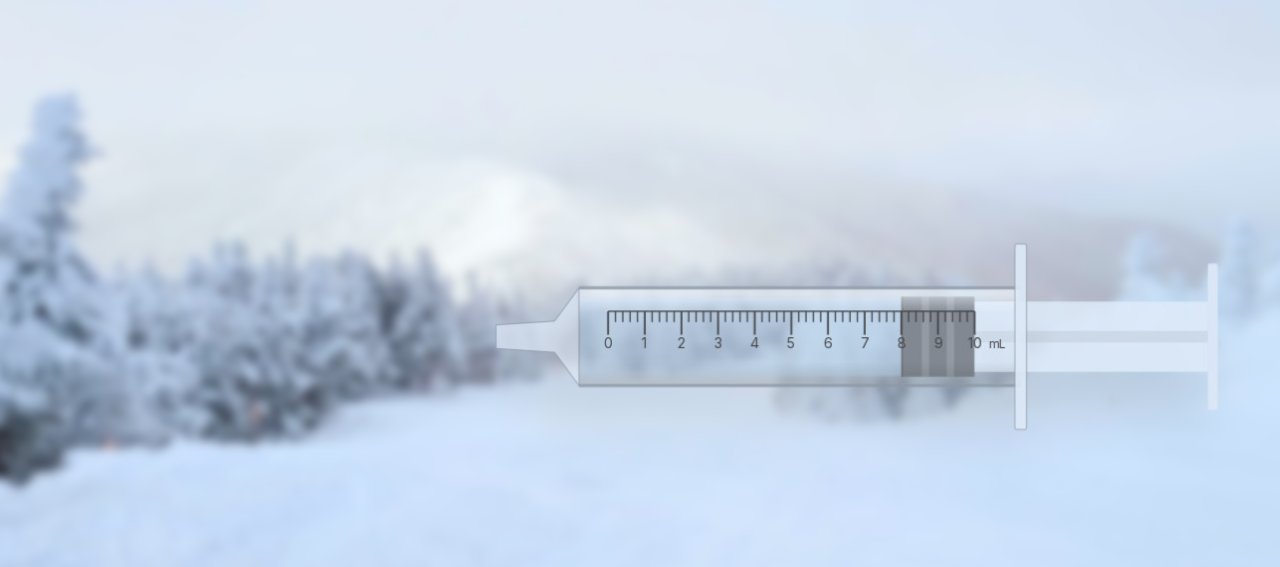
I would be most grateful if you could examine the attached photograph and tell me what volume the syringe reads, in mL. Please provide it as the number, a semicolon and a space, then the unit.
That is 8; mL
